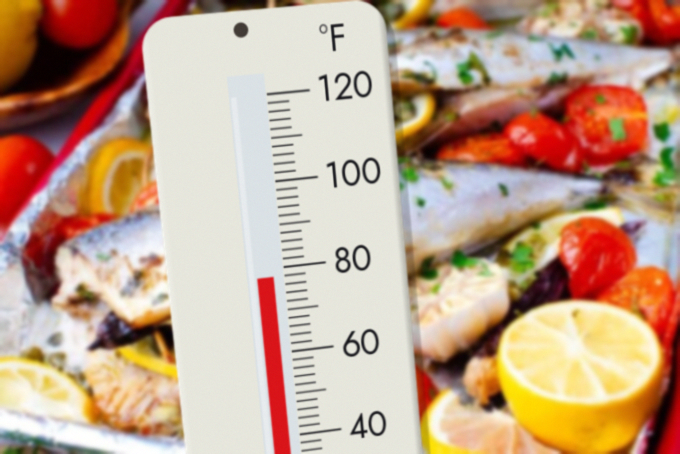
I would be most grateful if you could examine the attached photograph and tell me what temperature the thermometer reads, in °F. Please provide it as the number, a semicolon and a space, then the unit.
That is 78; °F
